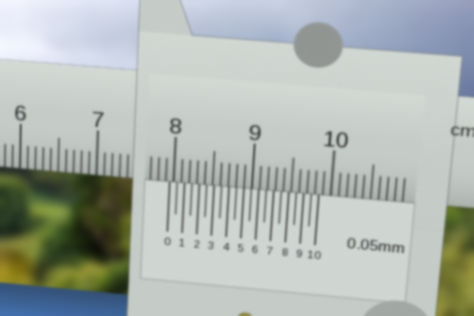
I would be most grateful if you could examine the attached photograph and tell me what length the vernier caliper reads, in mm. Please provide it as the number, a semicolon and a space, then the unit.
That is 79.5; mm
